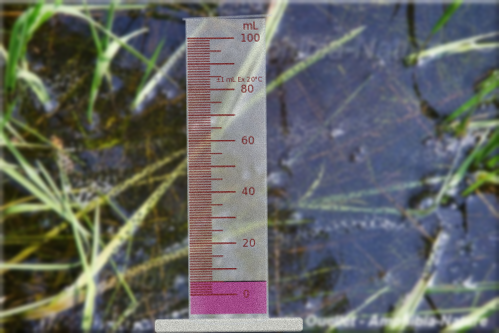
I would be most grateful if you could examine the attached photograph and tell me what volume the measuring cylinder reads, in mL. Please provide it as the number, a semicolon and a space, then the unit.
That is 5; mL
